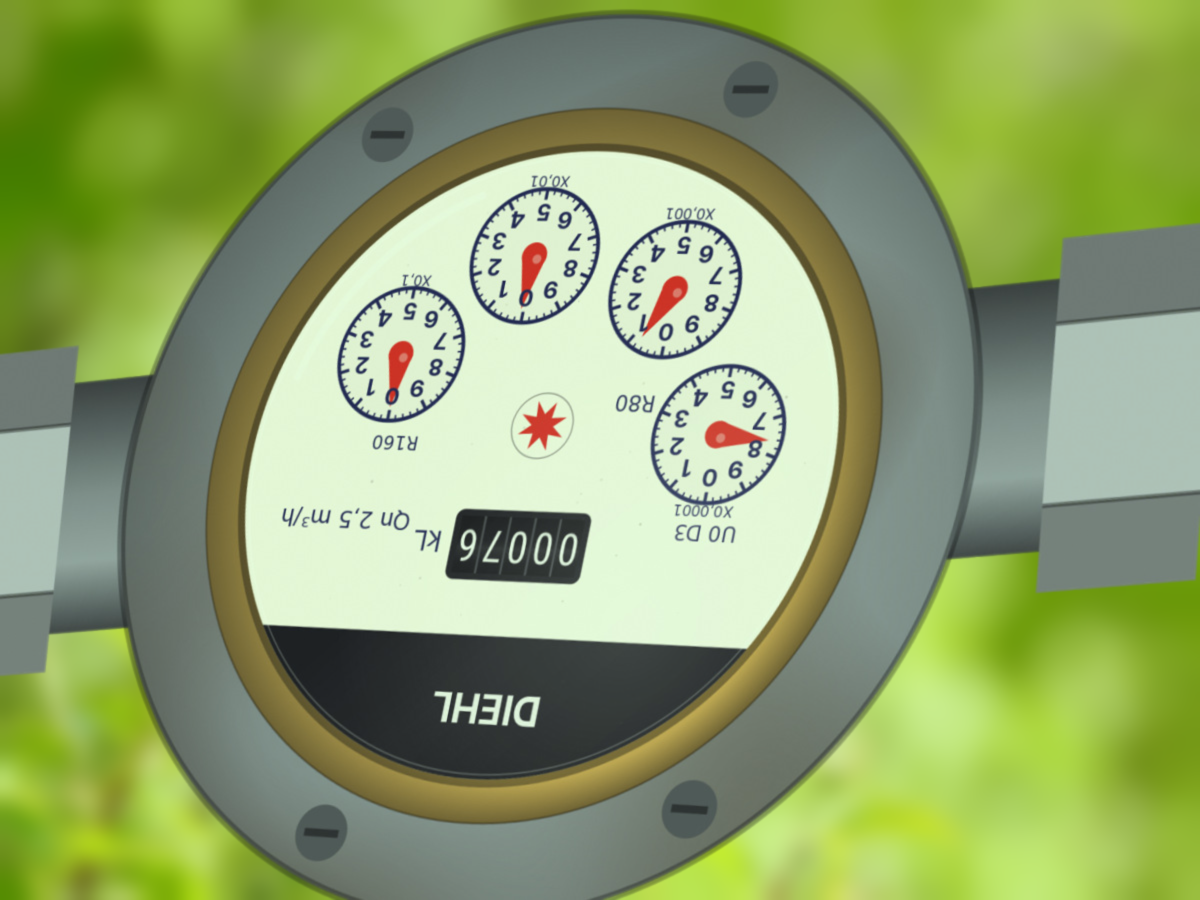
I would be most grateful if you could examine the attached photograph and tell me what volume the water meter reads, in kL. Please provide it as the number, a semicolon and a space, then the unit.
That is 76.0007; kL
